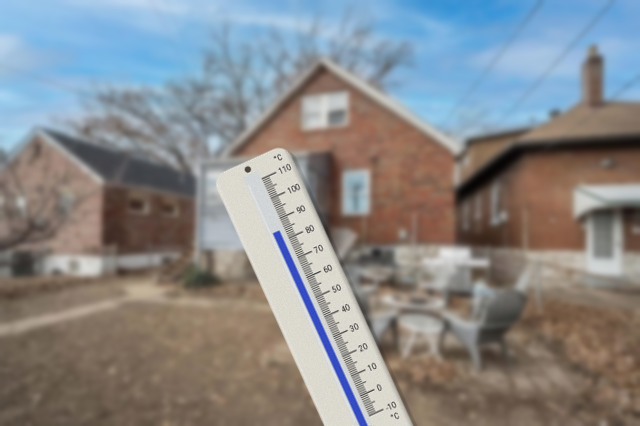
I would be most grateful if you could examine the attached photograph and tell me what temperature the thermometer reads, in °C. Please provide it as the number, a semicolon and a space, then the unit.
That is 85; °C
